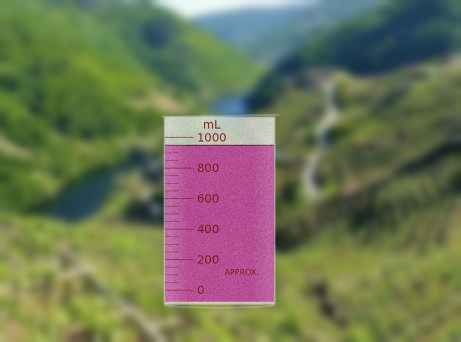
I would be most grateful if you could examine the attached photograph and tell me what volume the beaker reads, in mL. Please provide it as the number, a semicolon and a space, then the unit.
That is 950; mL
